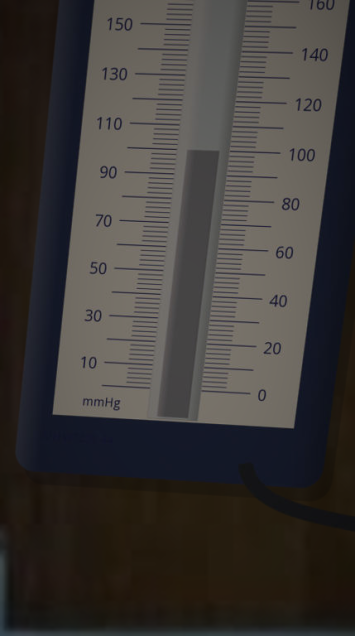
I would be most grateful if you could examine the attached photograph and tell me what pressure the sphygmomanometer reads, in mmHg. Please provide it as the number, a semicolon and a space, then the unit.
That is 100; mmHg
